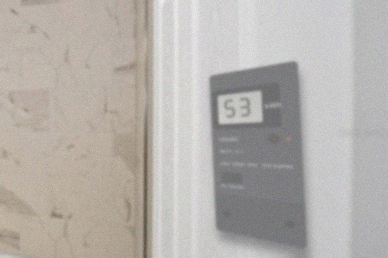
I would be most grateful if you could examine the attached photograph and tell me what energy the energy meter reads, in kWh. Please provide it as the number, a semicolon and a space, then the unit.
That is 53; kWh
